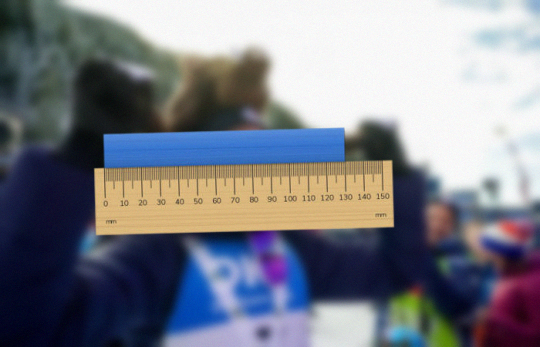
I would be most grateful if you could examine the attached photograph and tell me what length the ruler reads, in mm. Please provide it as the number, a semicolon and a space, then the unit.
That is 130; mm
